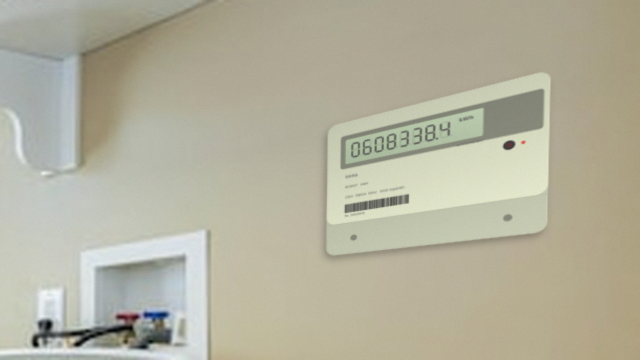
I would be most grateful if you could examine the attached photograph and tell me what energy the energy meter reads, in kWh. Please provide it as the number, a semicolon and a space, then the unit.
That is 608338.4; kWh
